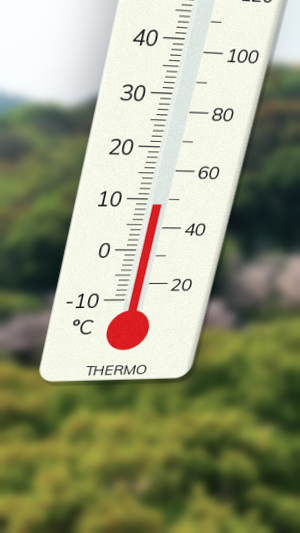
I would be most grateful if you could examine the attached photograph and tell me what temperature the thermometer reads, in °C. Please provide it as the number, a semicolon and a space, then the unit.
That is 9; °C
